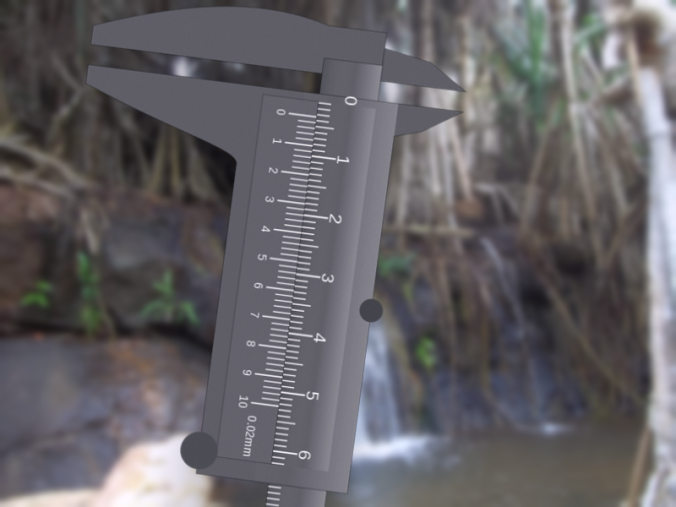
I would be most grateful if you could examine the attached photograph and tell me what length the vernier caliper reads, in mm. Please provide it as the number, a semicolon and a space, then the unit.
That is 3.4; mm
